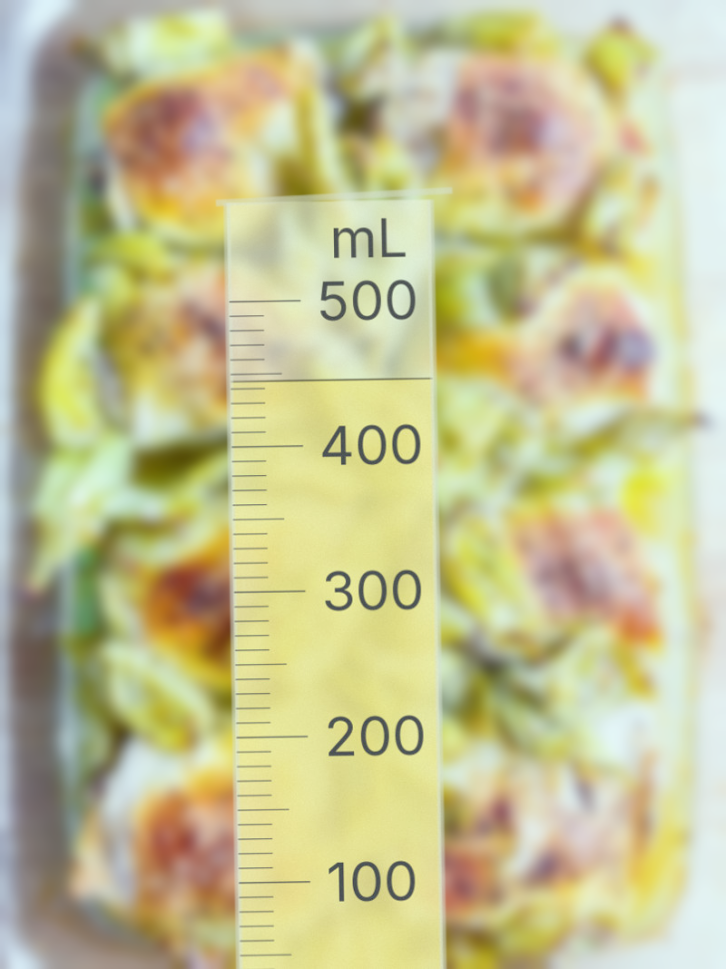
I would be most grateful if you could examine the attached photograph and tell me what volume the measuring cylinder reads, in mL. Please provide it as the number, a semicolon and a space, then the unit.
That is 445; mL
